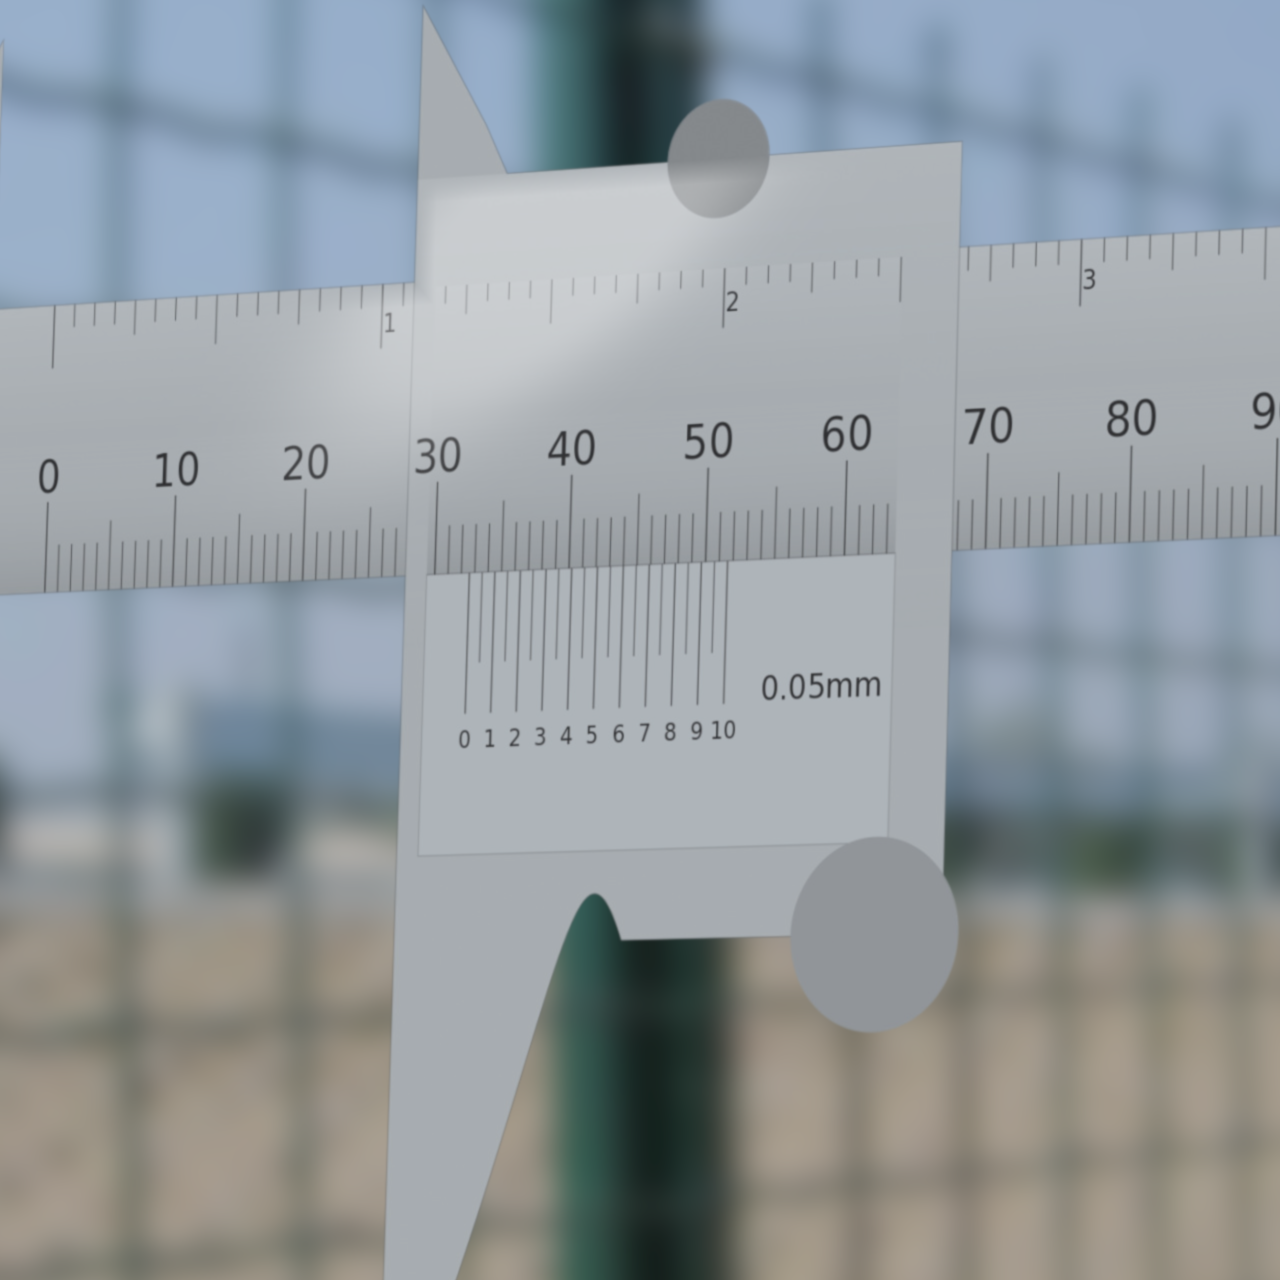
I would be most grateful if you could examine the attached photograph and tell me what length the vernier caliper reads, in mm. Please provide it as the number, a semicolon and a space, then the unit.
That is 32.6; mm
